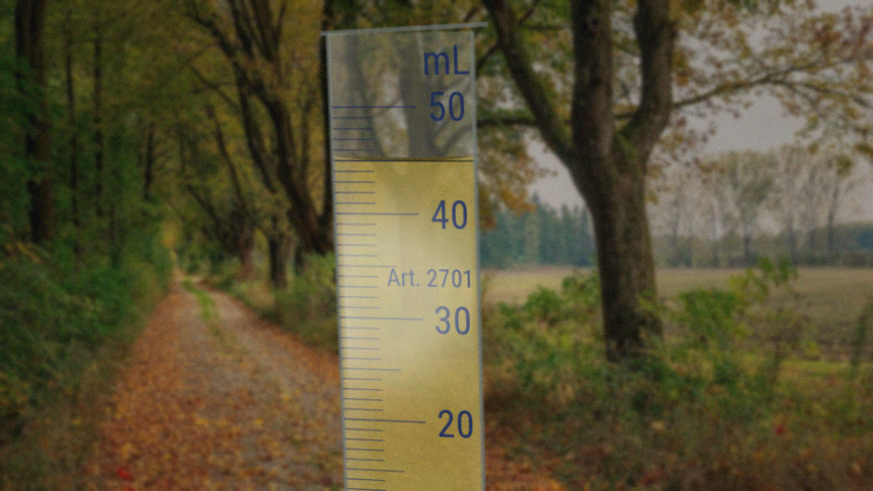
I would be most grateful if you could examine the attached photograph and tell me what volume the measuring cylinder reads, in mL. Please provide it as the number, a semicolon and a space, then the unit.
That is 45; mL
